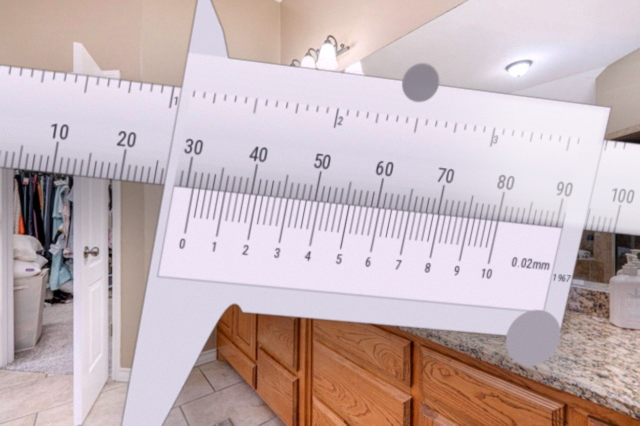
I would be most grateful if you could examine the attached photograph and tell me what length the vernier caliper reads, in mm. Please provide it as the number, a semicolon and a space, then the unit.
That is 31.0; mm
